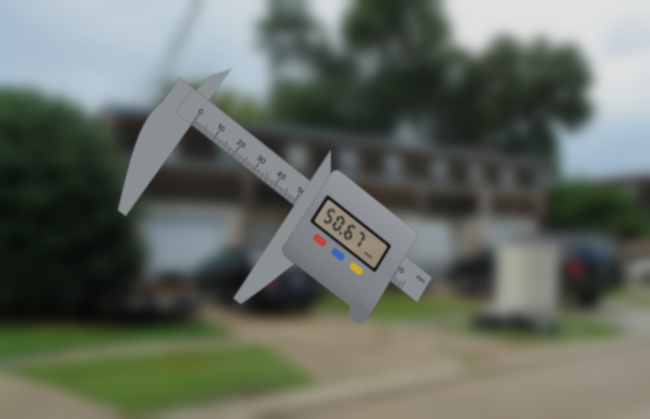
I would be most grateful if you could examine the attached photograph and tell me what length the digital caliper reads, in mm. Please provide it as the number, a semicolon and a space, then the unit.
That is 50.67; mm
